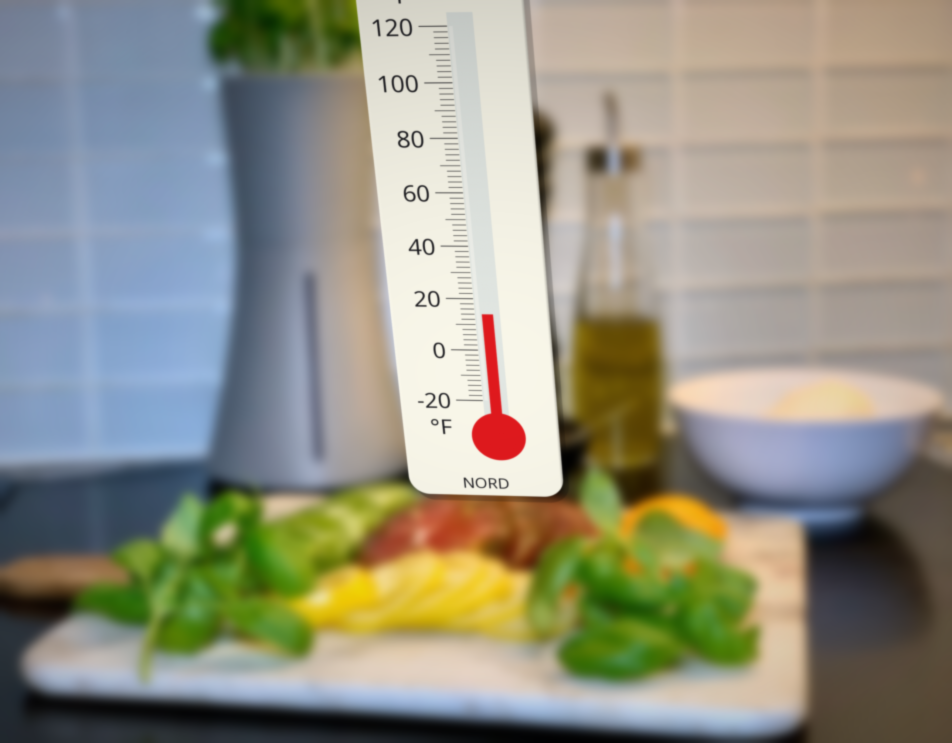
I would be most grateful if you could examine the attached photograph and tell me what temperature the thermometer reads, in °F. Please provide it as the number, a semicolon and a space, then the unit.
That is 14; °F
